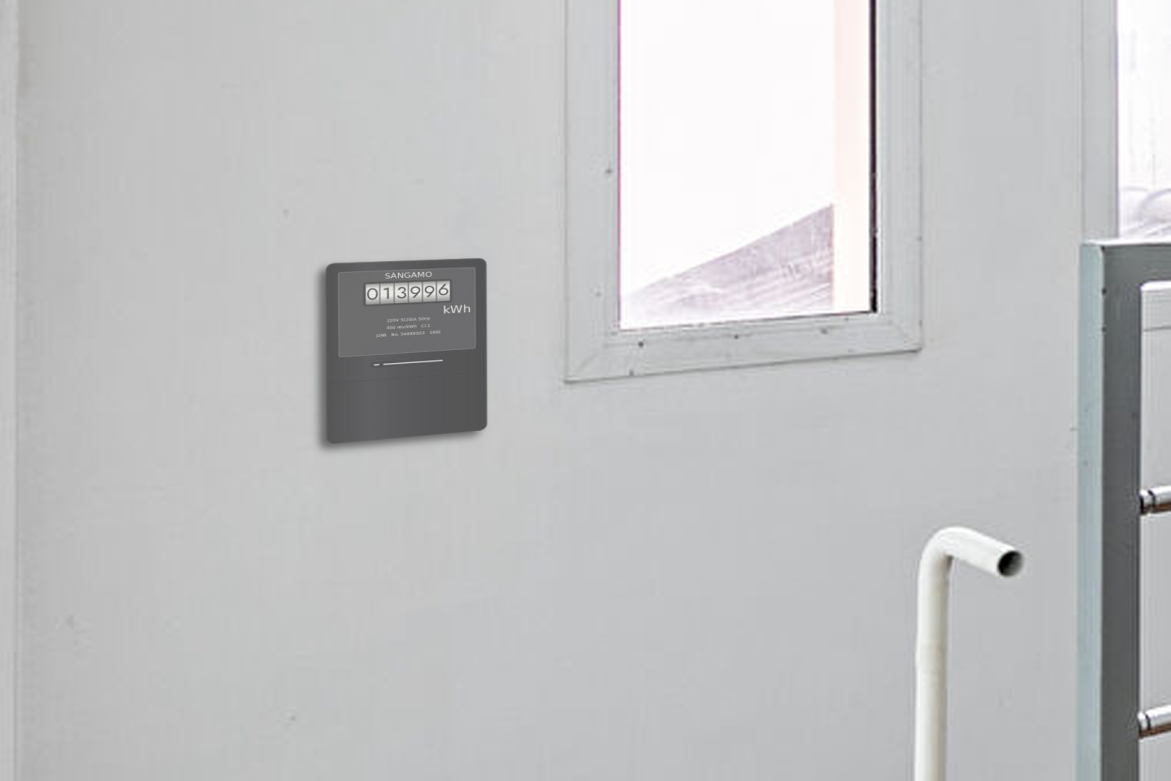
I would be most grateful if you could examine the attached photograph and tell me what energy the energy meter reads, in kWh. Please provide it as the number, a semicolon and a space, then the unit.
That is 13996; kWh
